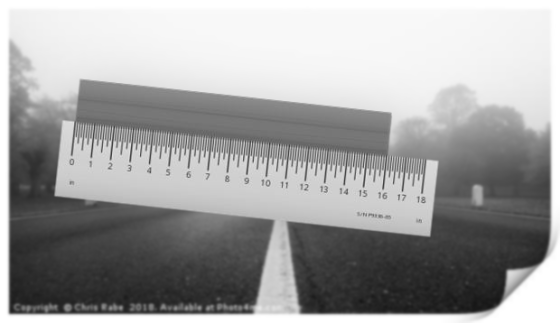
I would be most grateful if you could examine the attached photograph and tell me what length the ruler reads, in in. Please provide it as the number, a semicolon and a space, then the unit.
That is 16; in
